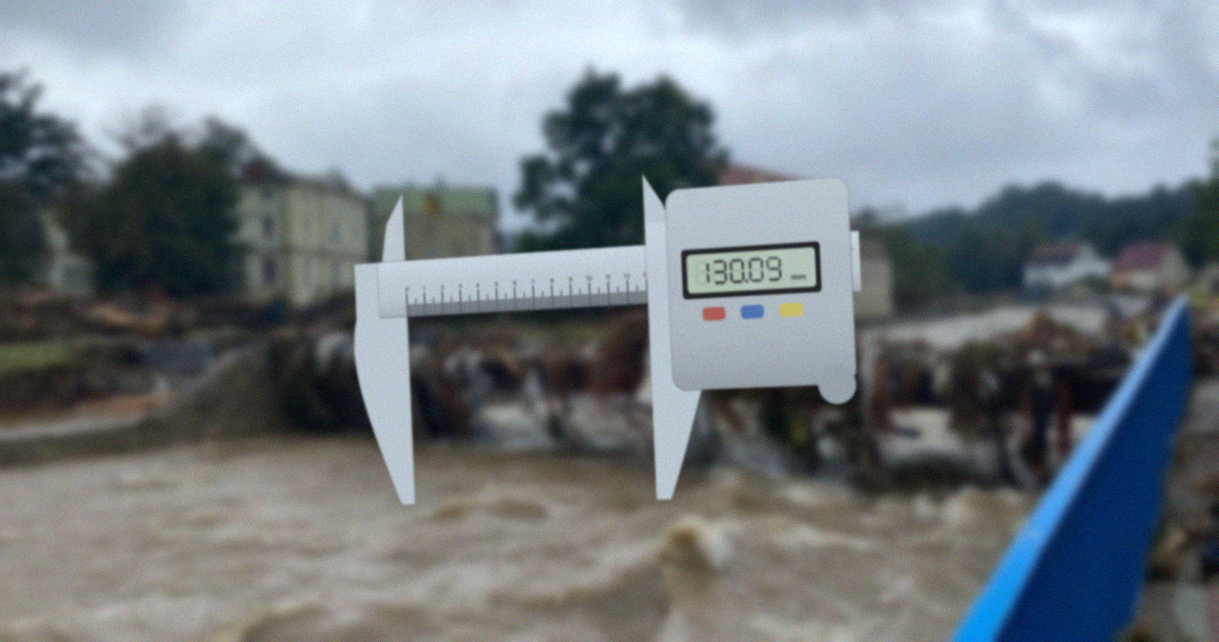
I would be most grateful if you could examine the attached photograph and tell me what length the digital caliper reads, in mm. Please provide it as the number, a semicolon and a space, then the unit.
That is 130.09; mm
